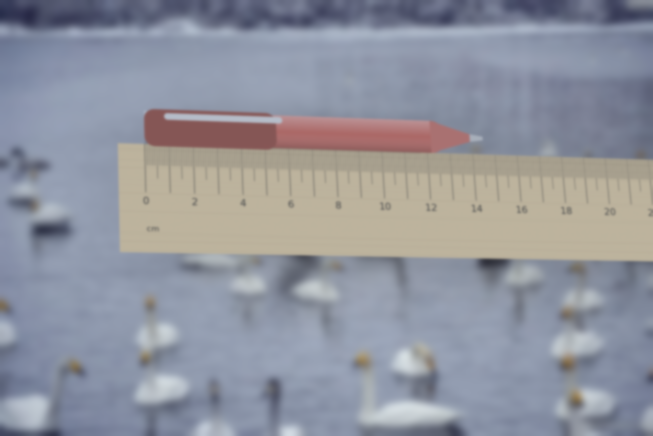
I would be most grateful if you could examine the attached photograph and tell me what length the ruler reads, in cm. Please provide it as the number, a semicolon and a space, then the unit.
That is 14.5; cm
